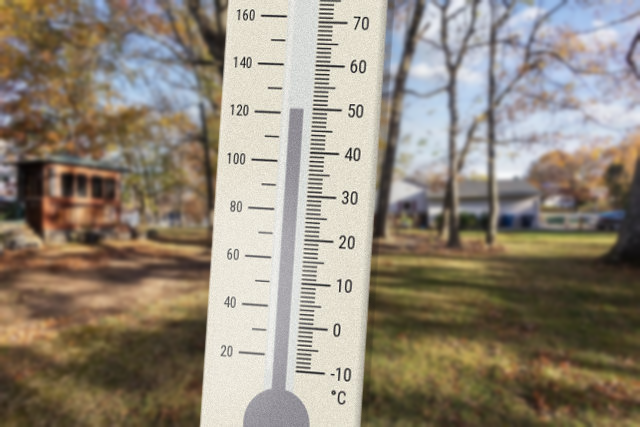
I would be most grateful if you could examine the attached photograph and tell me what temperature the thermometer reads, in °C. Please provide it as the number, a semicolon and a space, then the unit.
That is 50; °C
